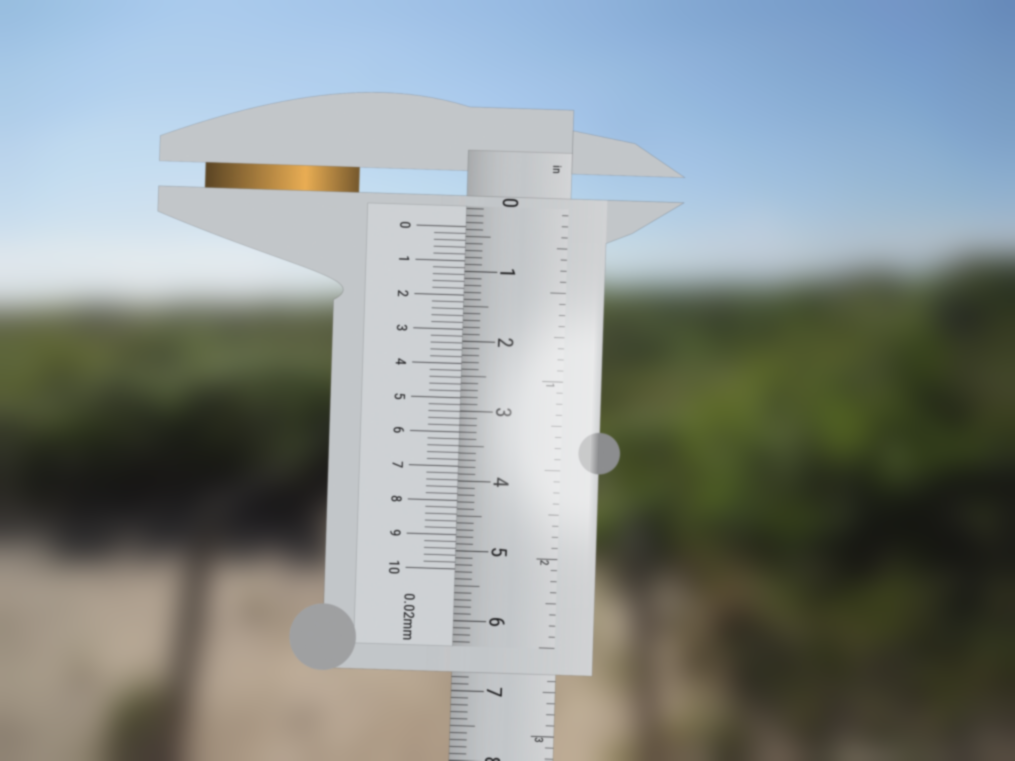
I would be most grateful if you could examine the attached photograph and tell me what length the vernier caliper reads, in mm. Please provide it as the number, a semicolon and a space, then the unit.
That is 3.6; mm
